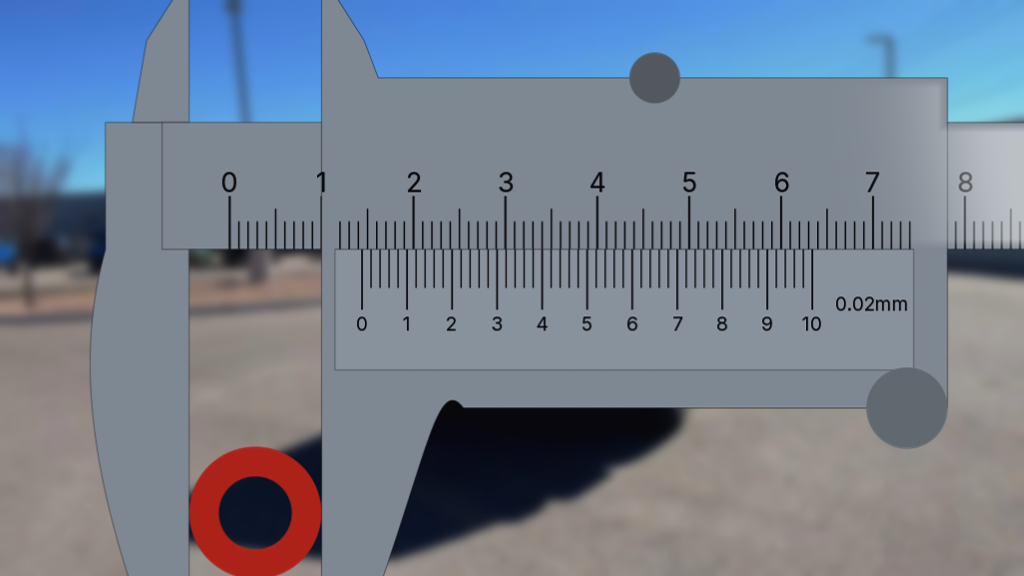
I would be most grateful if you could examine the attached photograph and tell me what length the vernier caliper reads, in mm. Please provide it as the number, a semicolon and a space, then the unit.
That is 14.4; mm
